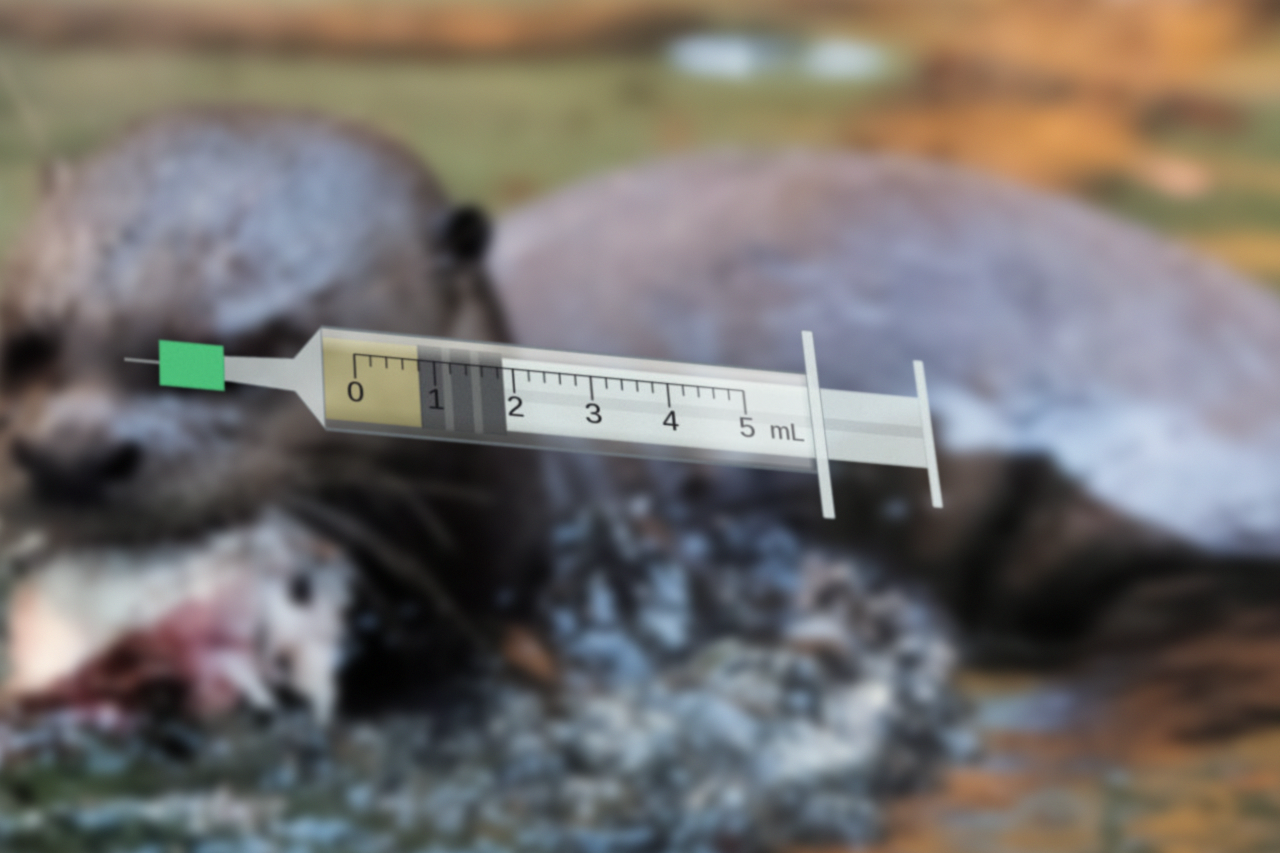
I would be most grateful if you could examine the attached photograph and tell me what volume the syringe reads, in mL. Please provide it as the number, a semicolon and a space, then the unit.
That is 0.8; mL
